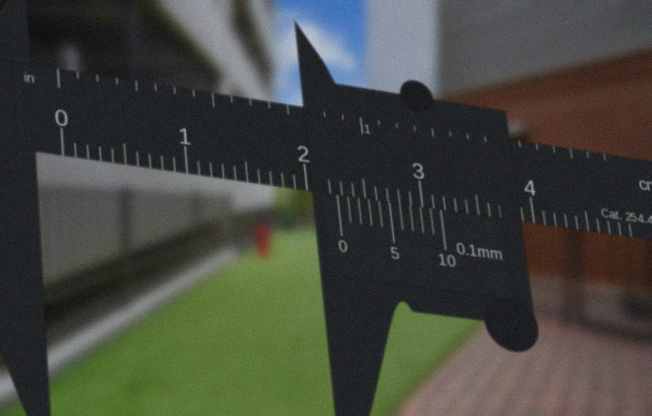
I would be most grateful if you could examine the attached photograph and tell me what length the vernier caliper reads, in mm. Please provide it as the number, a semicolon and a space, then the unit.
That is 22.6; mm
